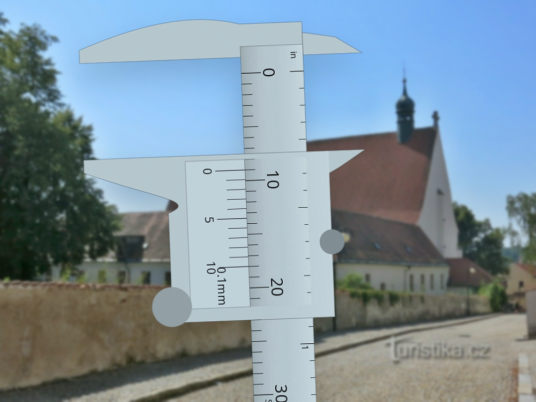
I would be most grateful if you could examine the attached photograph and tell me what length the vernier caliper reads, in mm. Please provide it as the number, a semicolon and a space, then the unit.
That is 9.0; mm
